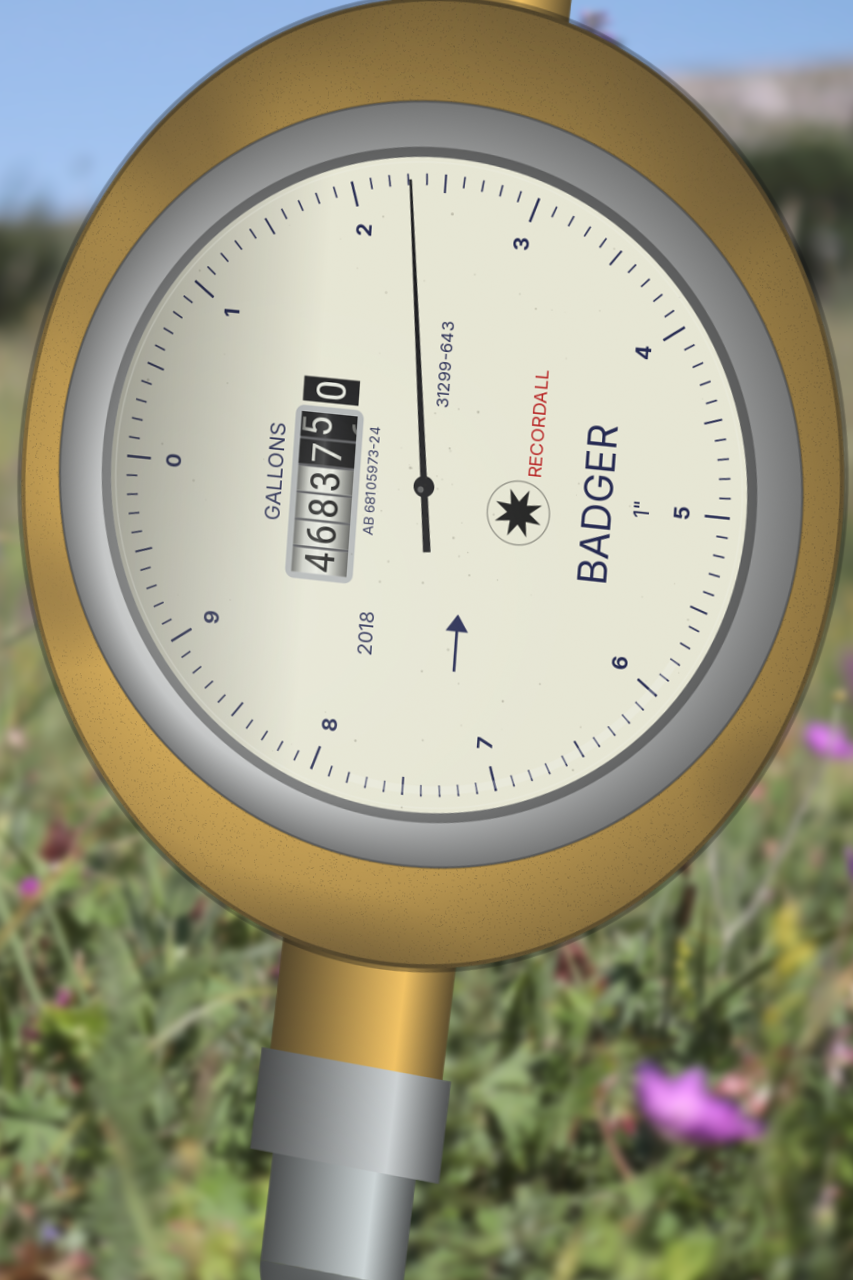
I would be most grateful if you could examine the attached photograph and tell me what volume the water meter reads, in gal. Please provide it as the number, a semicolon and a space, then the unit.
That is 4683752.3; gal
